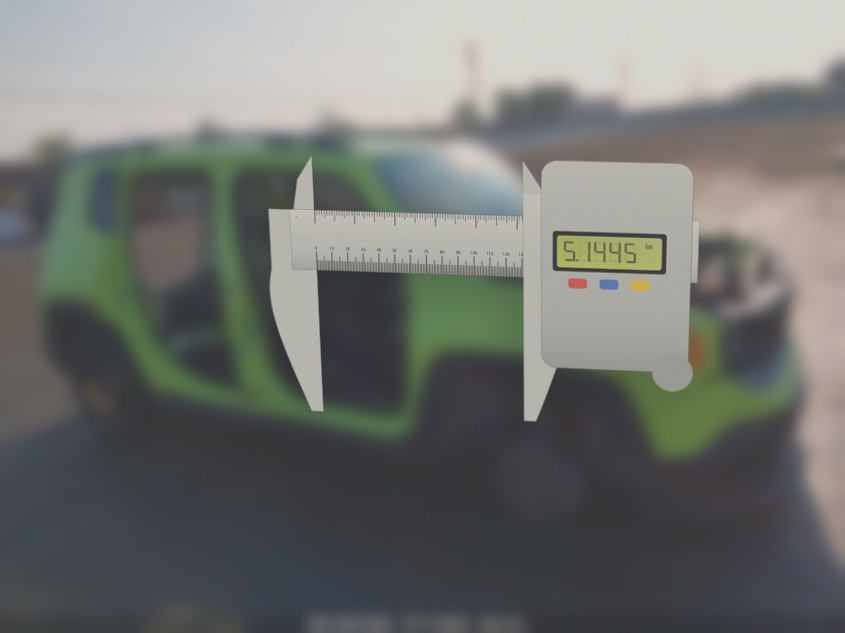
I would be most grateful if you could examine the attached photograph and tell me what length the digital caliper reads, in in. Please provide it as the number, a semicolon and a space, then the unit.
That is 5.1445; in
